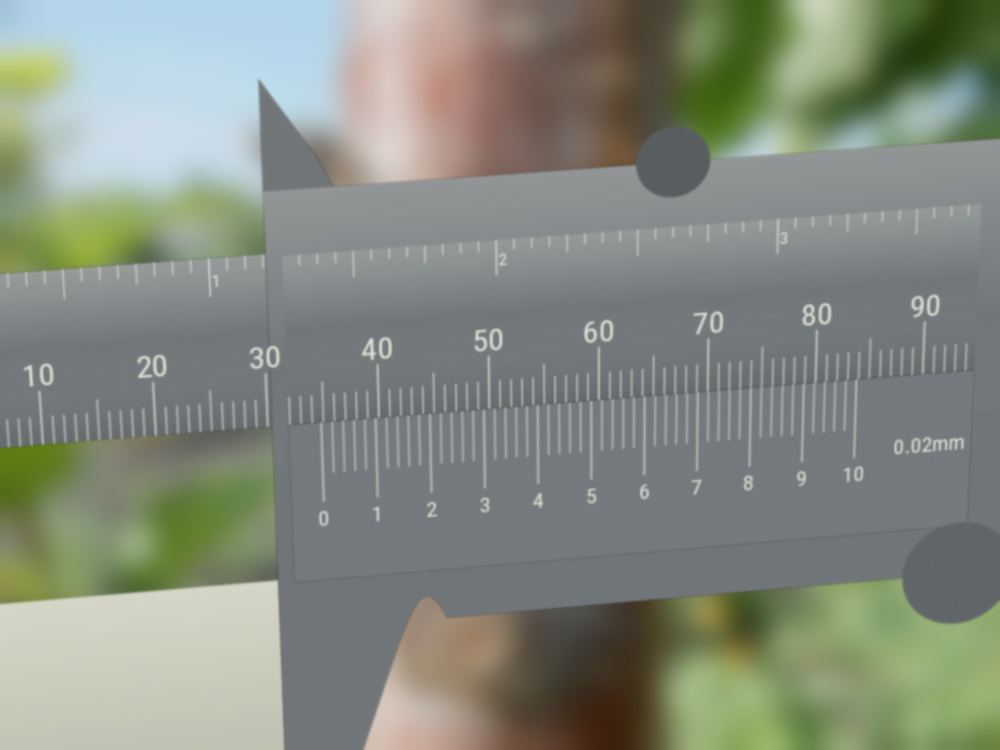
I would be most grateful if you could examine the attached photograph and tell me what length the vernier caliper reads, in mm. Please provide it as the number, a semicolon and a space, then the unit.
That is 34.8; mm
